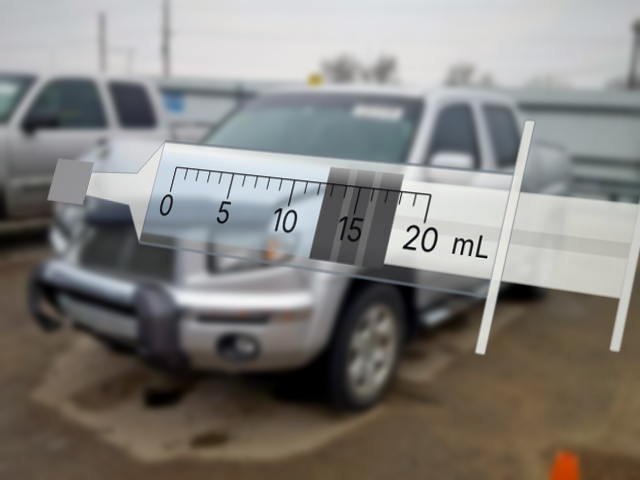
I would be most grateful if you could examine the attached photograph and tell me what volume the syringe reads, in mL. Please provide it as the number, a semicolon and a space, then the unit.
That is 12.5; mL
